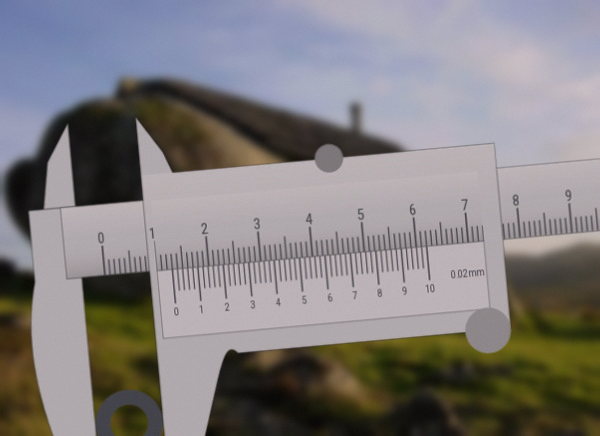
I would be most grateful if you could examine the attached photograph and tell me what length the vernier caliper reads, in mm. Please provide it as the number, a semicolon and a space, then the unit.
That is 13.0; mm
